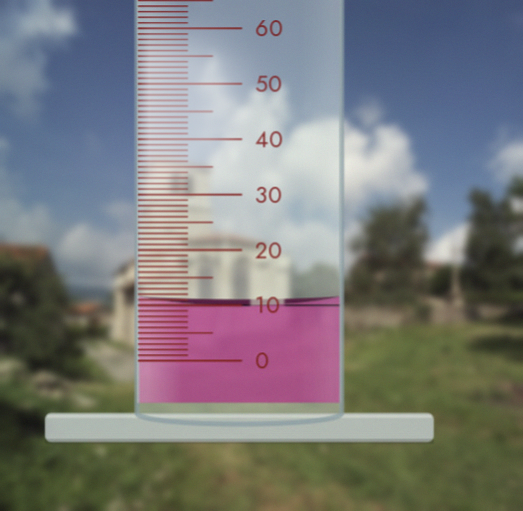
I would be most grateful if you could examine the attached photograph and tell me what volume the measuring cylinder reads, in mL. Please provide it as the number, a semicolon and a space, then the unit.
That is 10; mL
